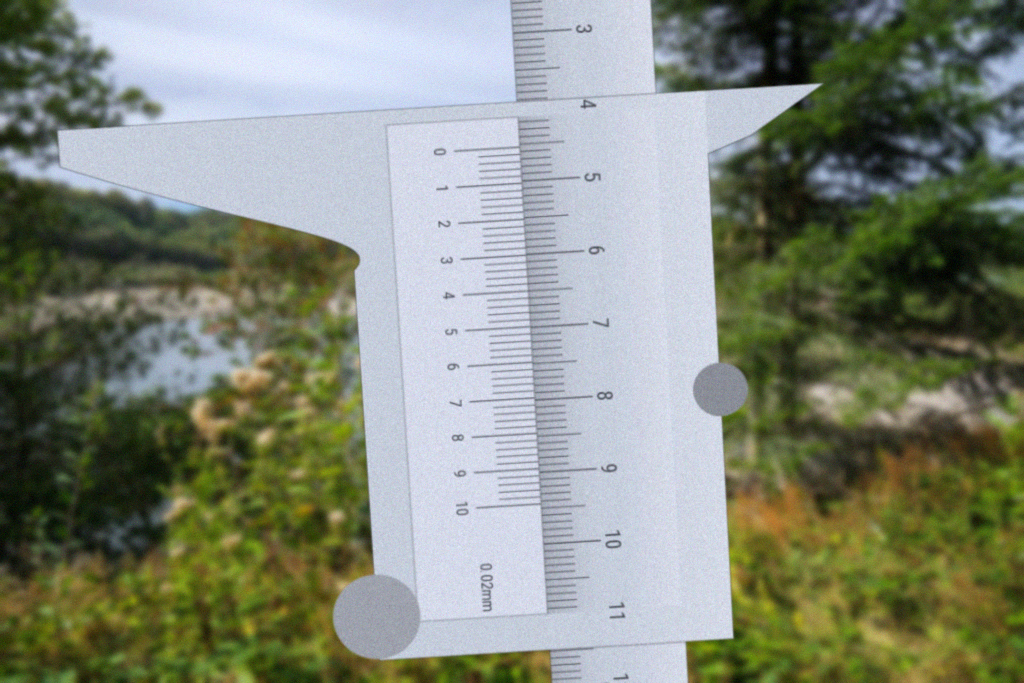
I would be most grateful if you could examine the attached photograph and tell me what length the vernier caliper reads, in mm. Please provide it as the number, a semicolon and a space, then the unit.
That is 45.4; mm
